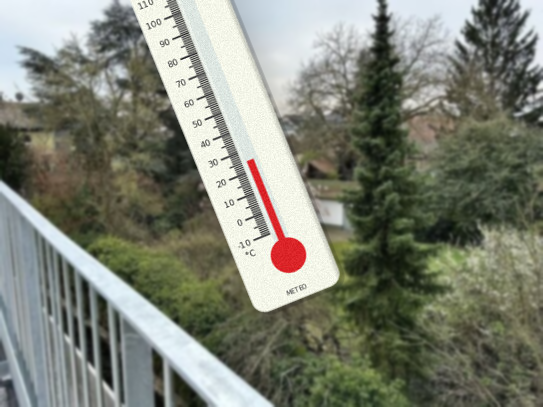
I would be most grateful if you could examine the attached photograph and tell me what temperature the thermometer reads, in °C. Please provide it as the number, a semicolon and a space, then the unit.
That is 25; °C
